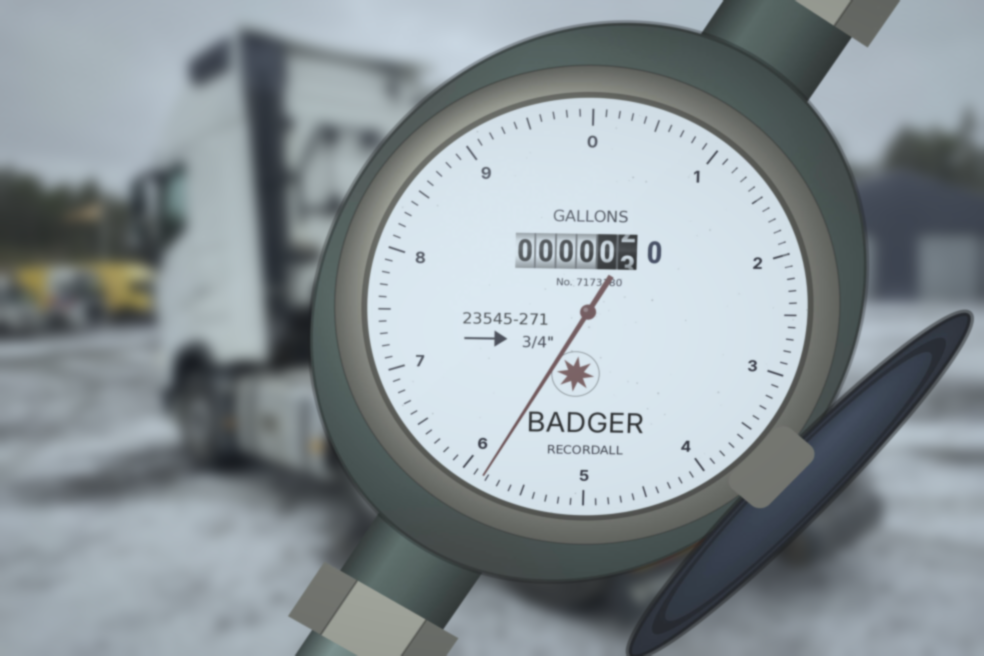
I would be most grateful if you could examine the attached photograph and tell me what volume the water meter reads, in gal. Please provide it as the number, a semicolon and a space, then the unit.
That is 25.8; gal
